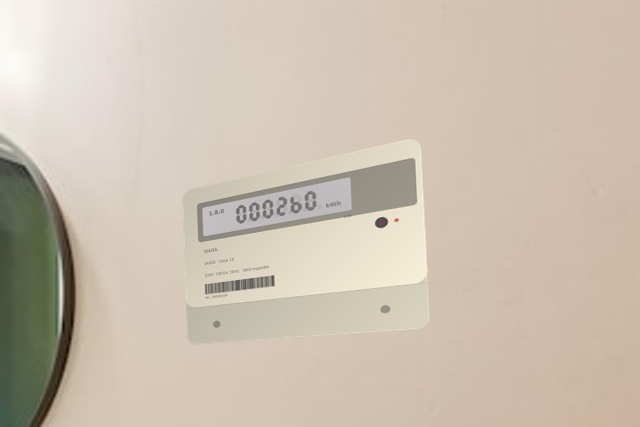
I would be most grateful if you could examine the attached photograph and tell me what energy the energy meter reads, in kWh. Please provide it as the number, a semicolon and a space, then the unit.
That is 260; kWh
